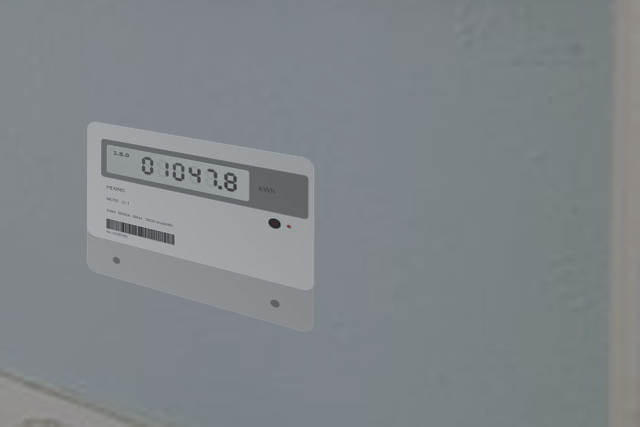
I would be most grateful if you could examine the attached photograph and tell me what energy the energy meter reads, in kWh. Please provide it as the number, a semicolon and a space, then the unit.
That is 1047.8; kWh
